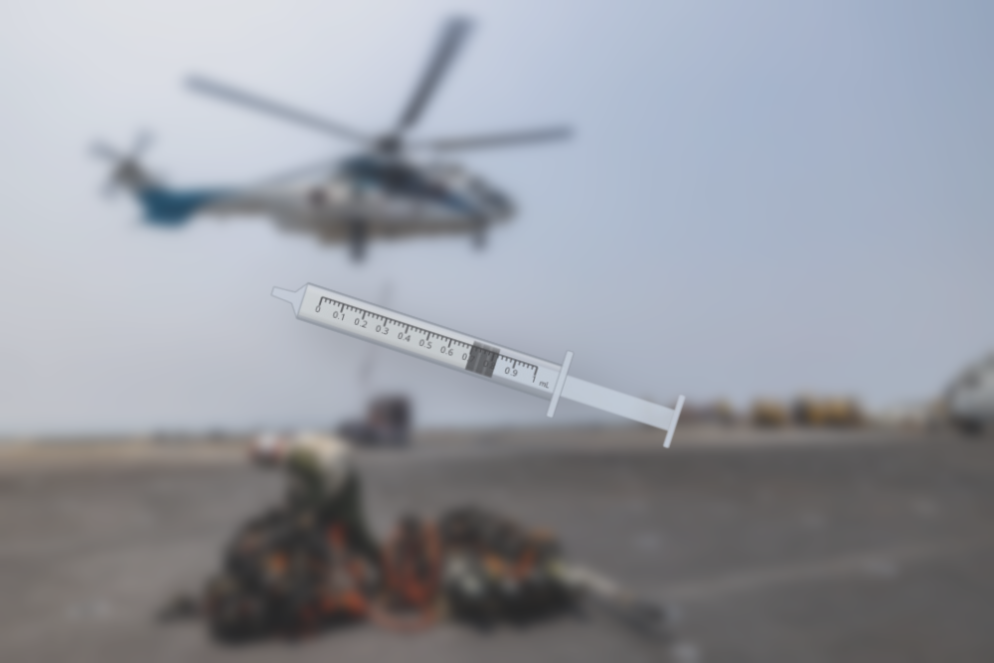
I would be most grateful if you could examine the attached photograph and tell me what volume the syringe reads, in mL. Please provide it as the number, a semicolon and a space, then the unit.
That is 0.7; mL
